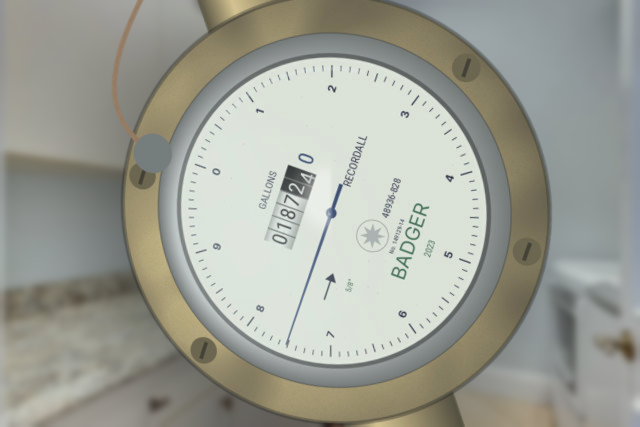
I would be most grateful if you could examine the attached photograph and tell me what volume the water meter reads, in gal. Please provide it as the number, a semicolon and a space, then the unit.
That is 187237.5; gal
